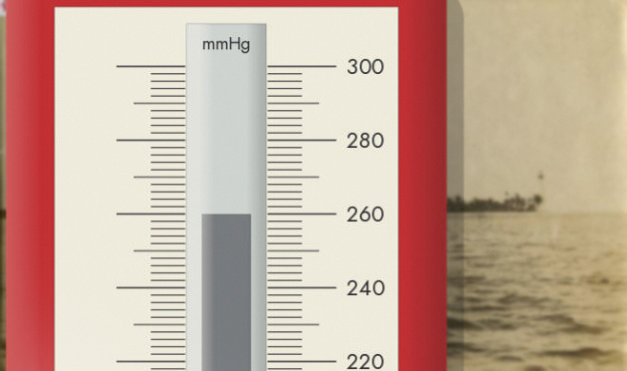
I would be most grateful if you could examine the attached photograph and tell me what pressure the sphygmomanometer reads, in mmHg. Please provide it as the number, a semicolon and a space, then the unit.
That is 260; mmHg
